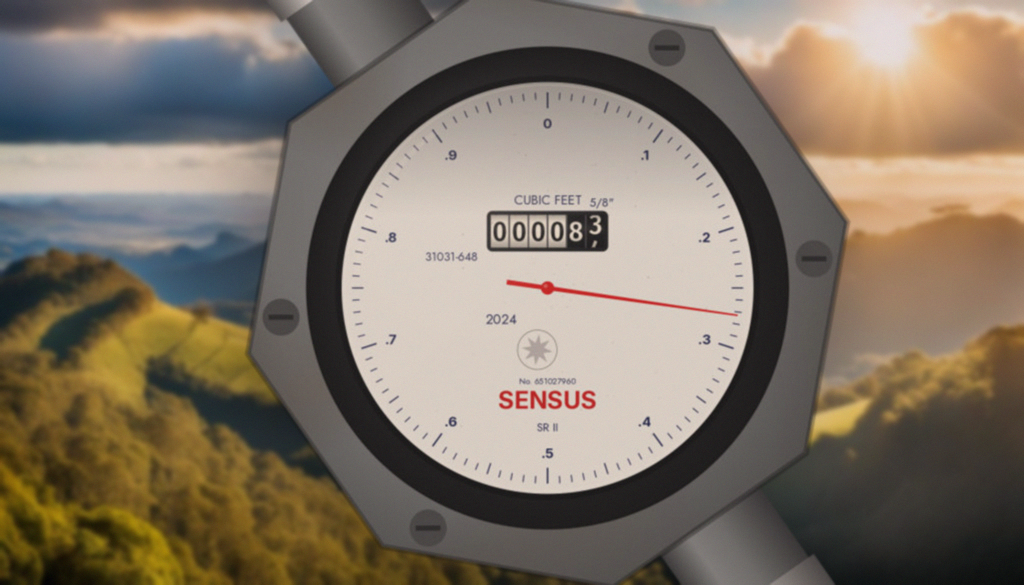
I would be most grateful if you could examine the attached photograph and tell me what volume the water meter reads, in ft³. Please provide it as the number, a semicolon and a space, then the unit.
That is 83.27; ft³
